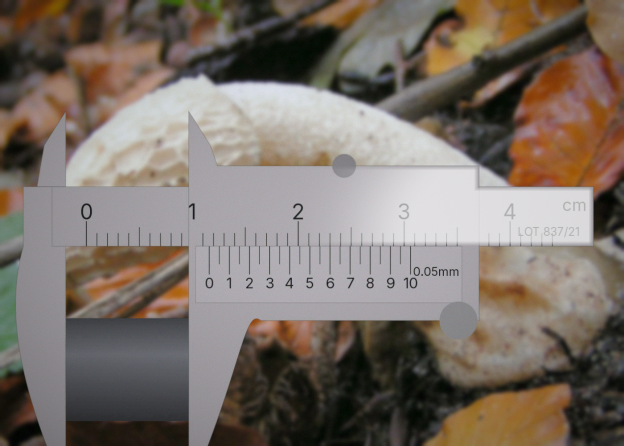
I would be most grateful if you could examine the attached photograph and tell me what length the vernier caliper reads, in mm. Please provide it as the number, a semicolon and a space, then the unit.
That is 11.6; mm
